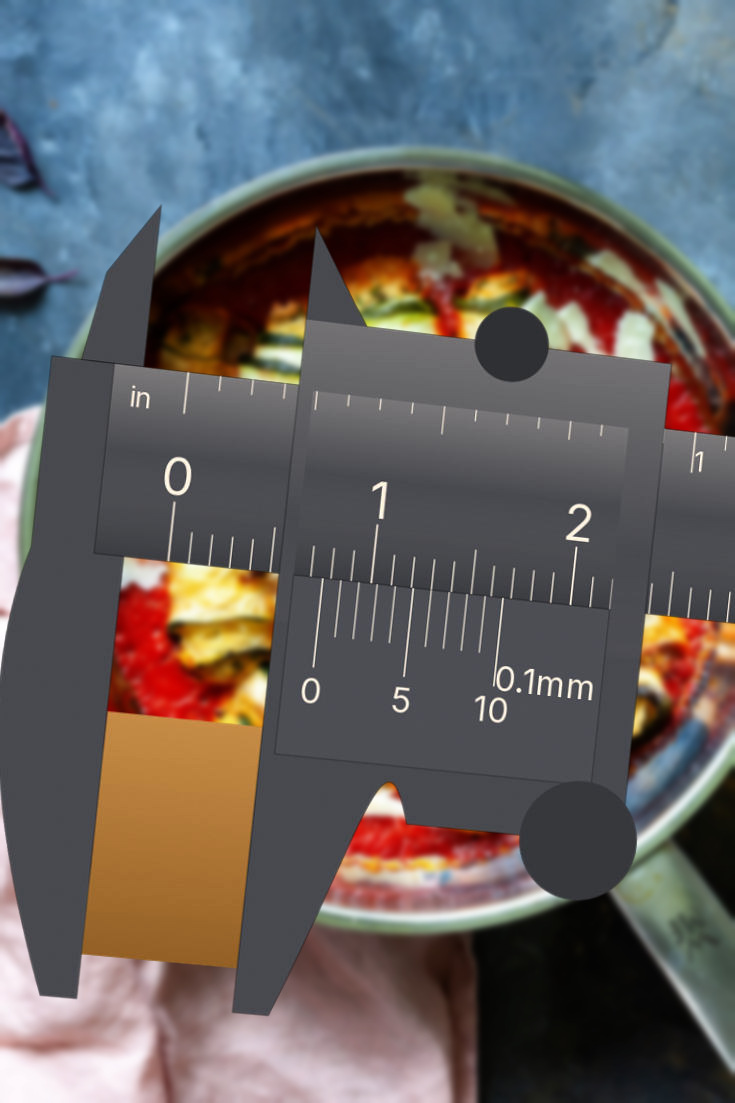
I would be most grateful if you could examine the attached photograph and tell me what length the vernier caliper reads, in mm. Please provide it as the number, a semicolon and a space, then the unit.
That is 7.6; mm
